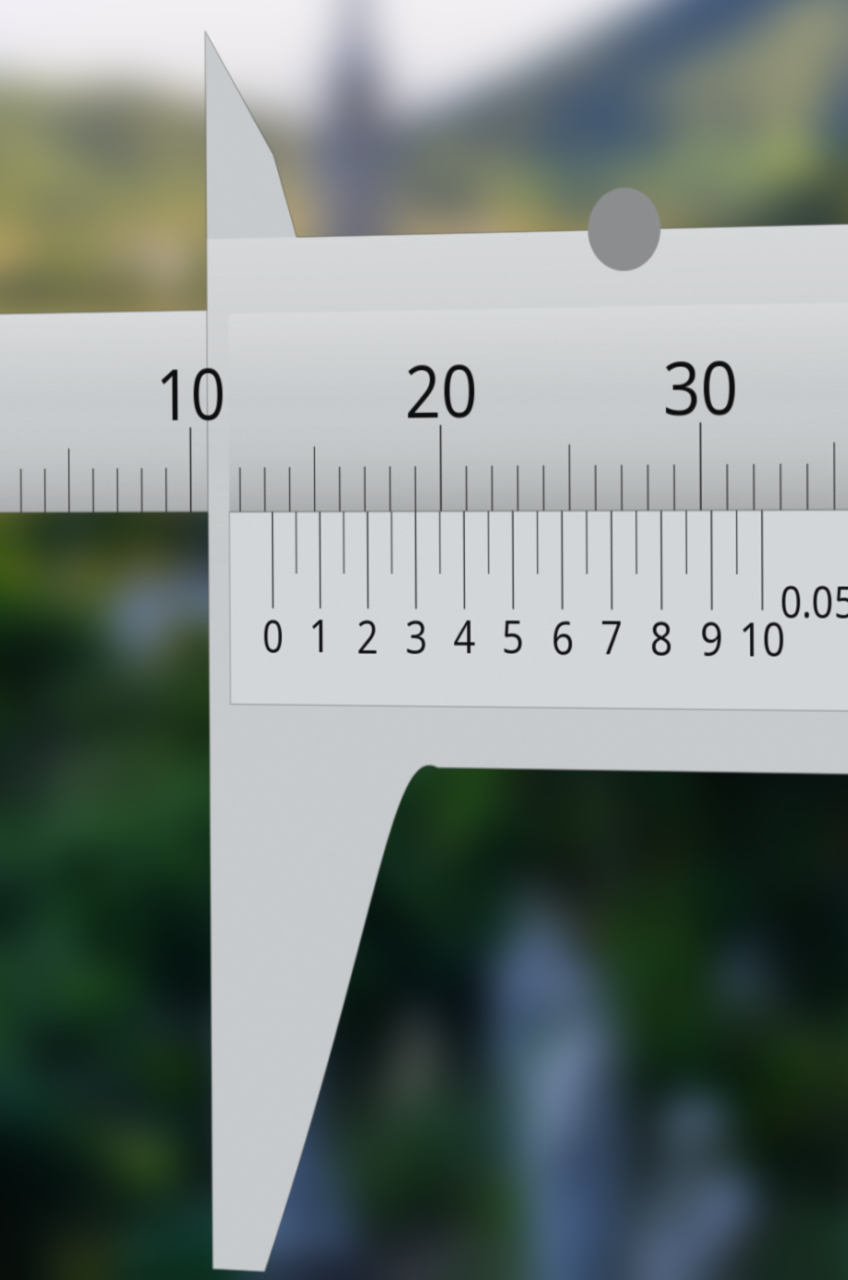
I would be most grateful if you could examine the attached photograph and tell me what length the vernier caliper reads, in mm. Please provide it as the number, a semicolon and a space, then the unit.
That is 13.3; mm
